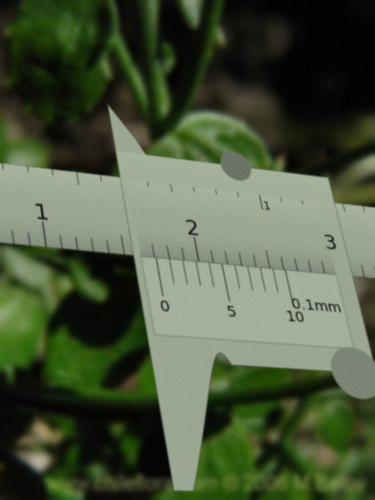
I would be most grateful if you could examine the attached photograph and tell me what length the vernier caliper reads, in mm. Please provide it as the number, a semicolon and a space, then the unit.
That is 17.1; mm
